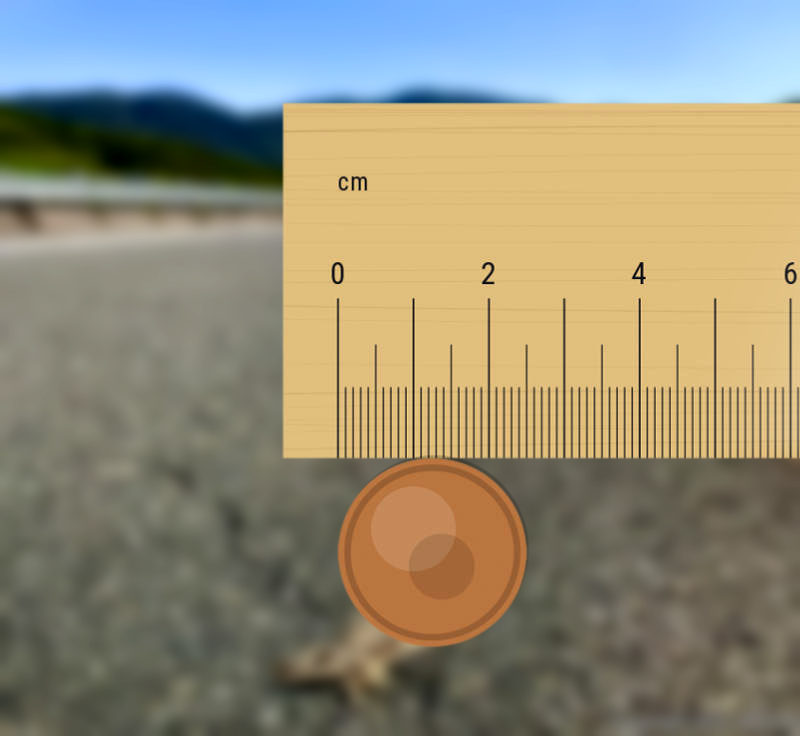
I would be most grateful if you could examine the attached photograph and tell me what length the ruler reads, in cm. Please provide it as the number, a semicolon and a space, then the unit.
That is 2.5; cm
